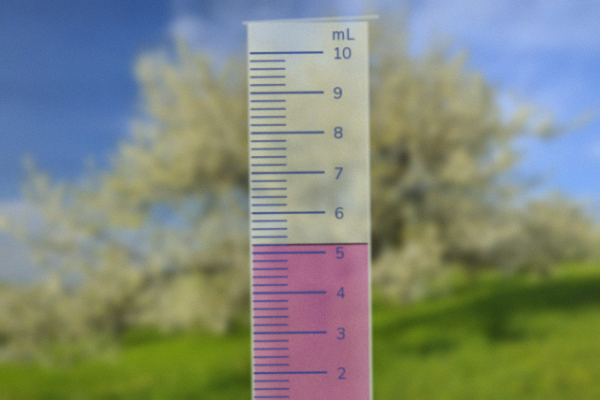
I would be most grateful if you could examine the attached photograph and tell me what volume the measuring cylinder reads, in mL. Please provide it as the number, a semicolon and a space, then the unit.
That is 5.2; mL
